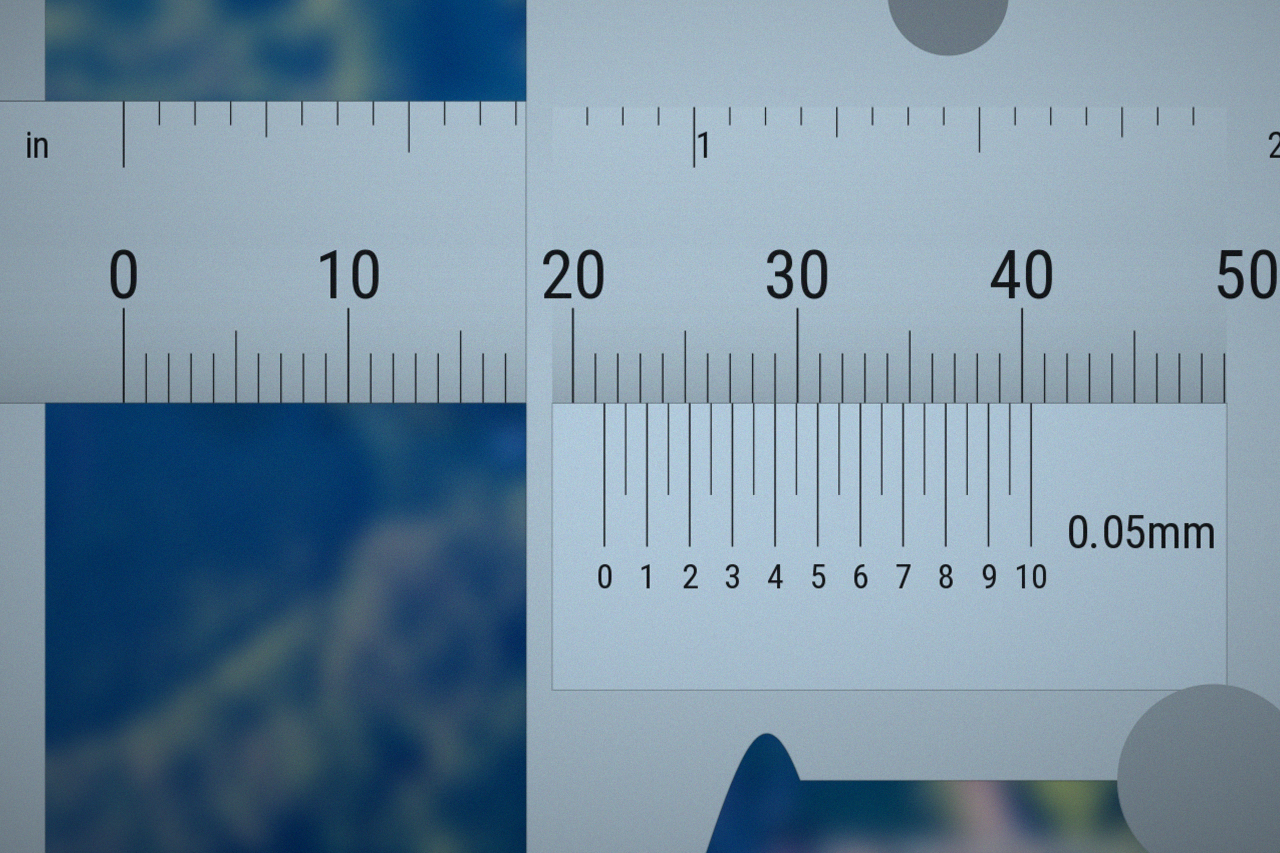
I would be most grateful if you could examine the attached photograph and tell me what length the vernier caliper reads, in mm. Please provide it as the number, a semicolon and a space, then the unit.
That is 21.4; mm
